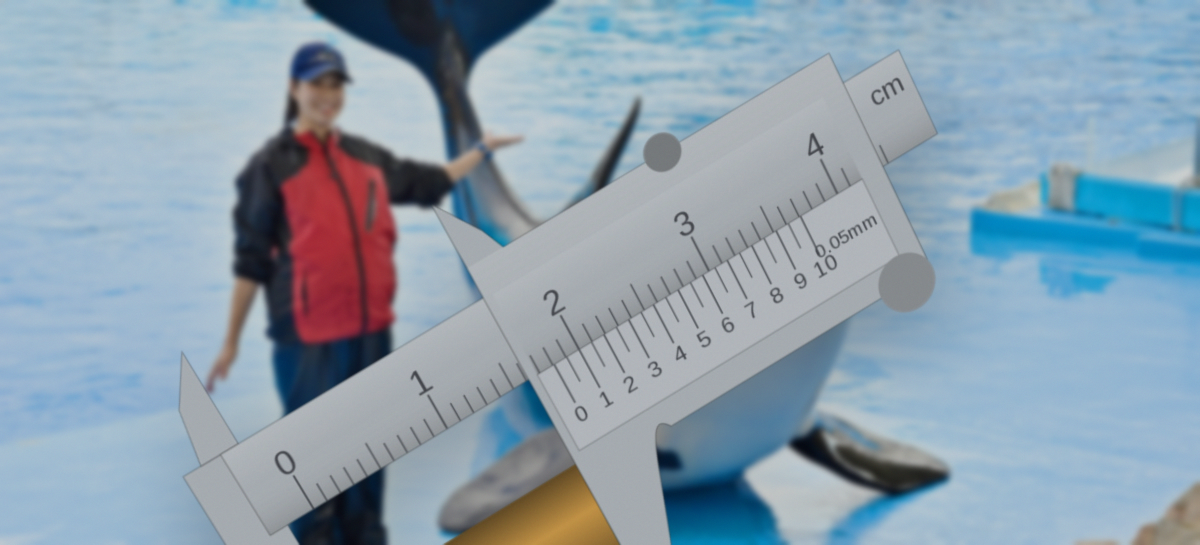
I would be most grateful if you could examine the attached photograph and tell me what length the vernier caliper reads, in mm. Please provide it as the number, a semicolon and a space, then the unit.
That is 18.1; mm
